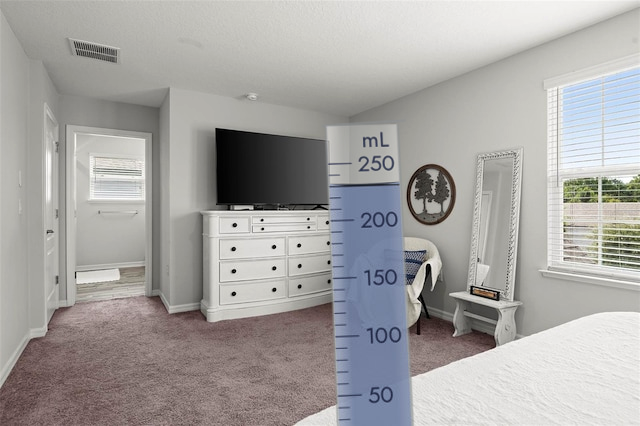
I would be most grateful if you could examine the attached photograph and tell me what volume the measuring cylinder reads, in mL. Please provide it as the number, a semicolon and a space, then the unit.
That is 230; mL
